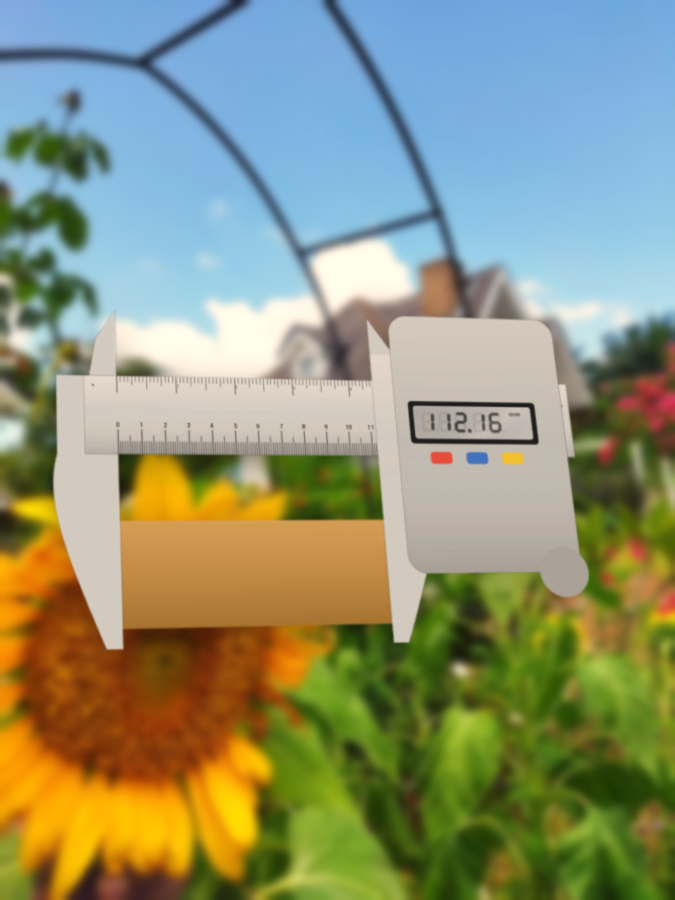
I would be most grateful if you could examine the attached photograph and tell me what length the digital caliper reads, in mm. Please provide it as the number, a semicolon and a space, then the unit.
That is 112.16; mm
